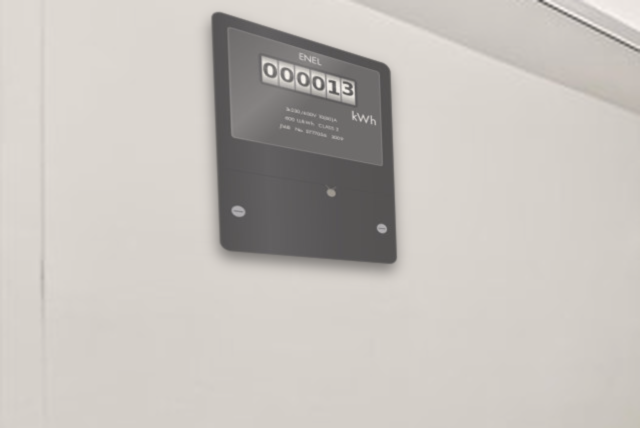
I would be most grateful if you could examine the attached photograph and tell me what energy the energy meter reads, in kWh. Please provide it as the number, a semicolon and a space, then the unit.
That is 13; kWh
